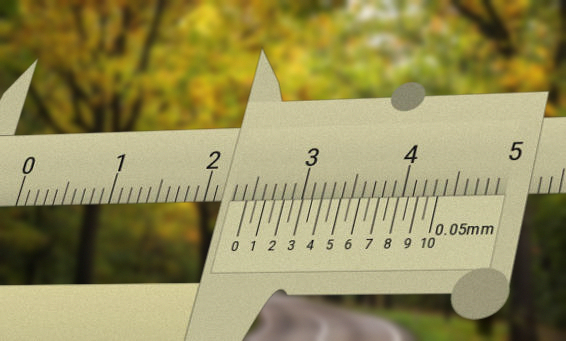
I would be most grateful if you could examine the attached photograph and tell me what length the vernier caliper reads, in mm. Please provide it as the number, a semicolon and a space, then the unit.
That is 24.4; mm
